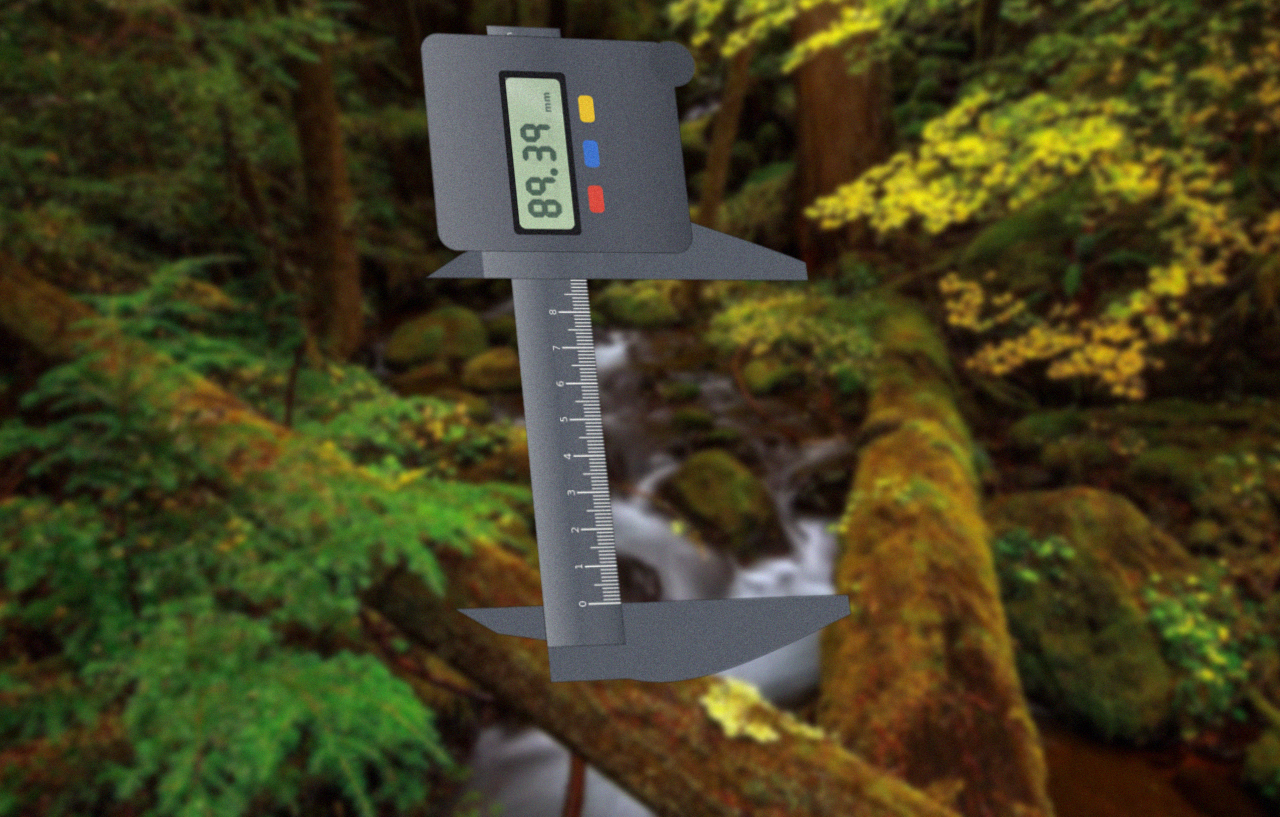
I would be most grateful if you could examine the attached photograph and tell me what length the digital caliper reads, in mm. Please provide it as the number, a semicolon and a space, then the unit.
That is 89.39; mm
